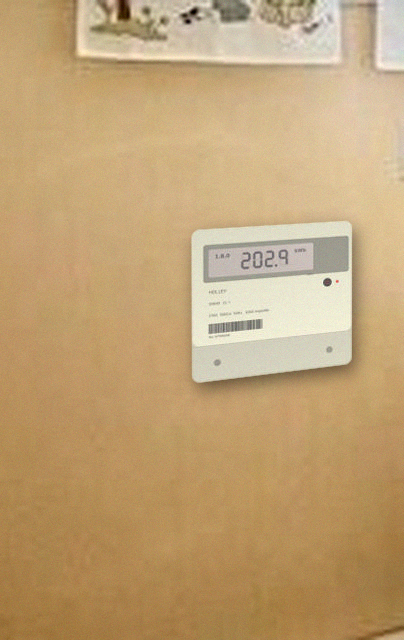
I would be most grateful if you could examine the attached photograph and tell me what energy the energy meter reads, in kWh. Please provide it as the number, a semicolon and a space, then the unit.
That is 202.9; kWh
